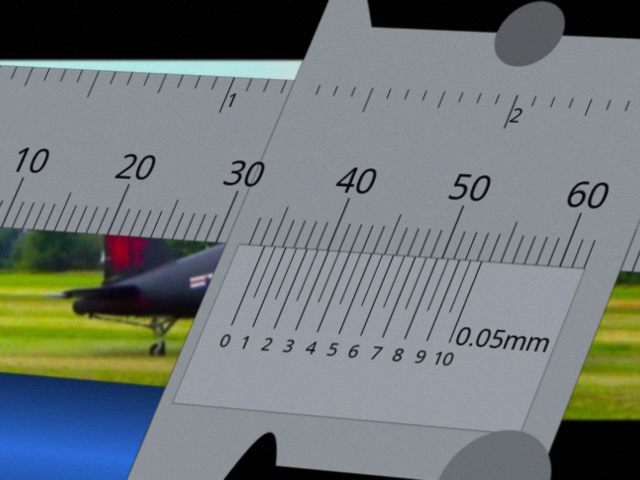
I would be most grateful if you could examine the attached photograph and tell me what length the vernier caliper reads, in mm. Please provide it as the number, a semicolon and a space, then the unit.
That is 34.4; mm
